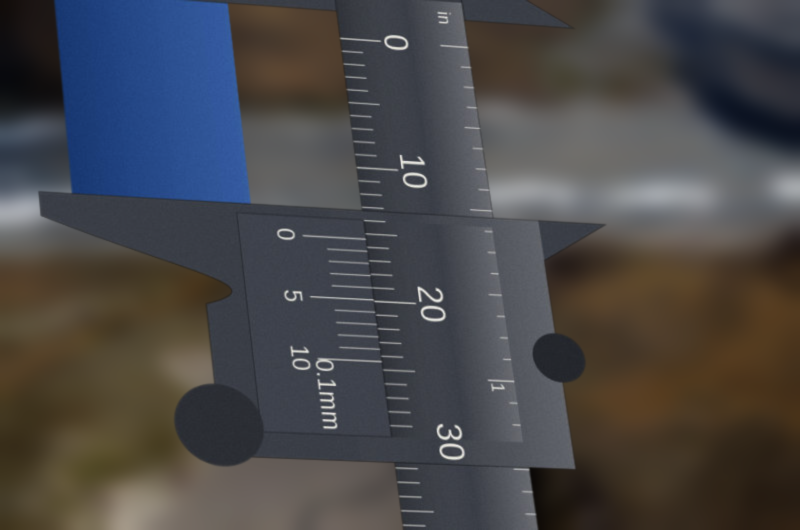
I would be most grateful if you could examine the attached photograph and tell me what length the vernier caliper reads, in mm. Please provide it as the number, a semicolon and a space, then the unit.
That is 15.4; mm
